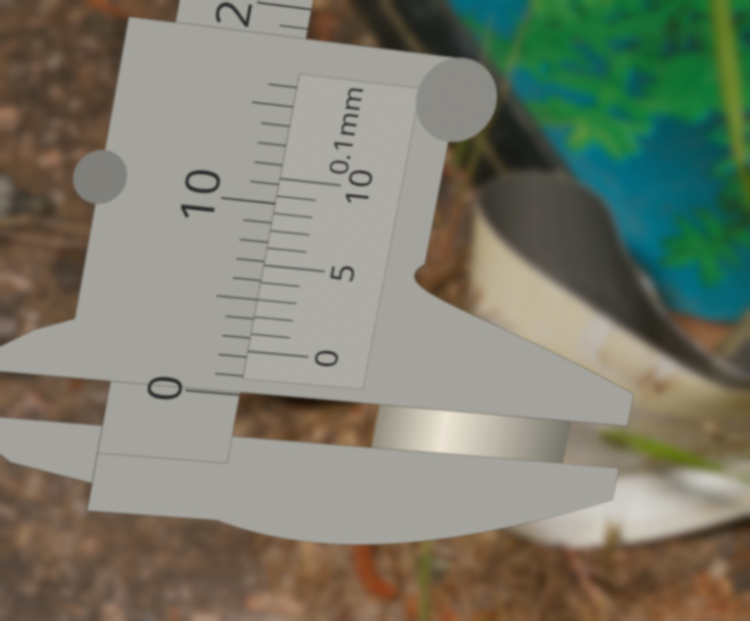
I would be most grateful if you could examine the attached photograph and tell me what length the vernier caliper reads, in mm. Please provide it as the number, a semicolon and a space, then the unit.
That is 2.3; mm
